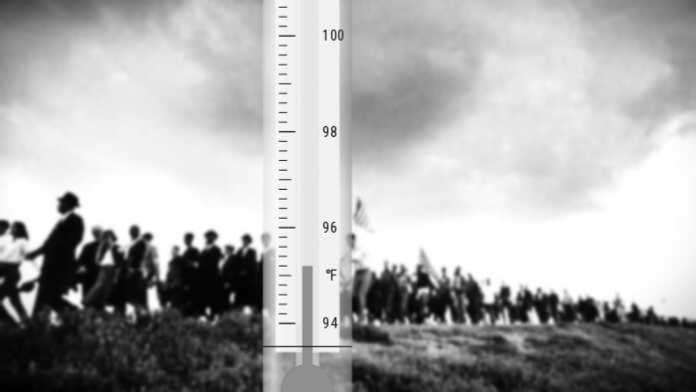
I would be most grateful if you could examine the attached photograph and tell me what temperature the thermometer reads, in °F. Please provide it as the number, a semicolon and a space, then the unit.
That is 95.2; °F
